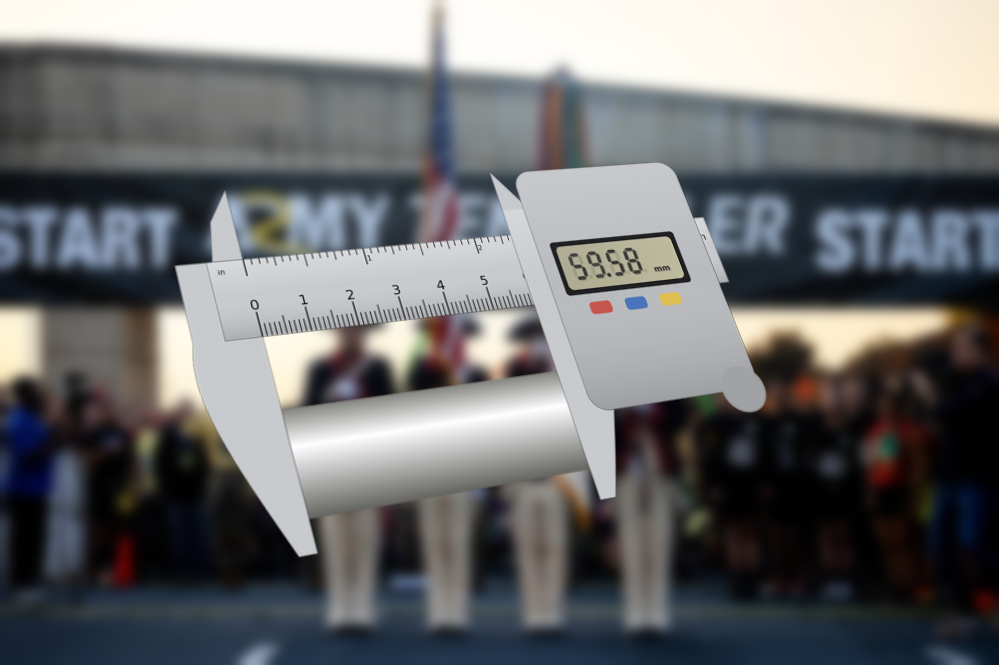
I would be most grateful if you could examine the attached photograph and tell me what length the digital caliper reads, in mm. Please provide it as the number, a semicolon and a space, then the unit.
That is 59.58; mm
